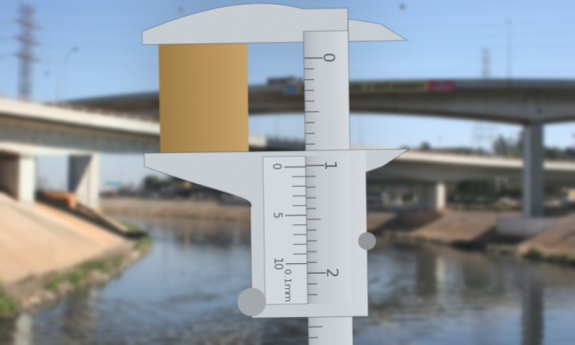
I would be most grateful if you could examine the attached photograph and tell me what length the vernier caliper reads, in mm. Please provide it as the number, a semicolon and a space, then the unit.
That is 10.1; mm
